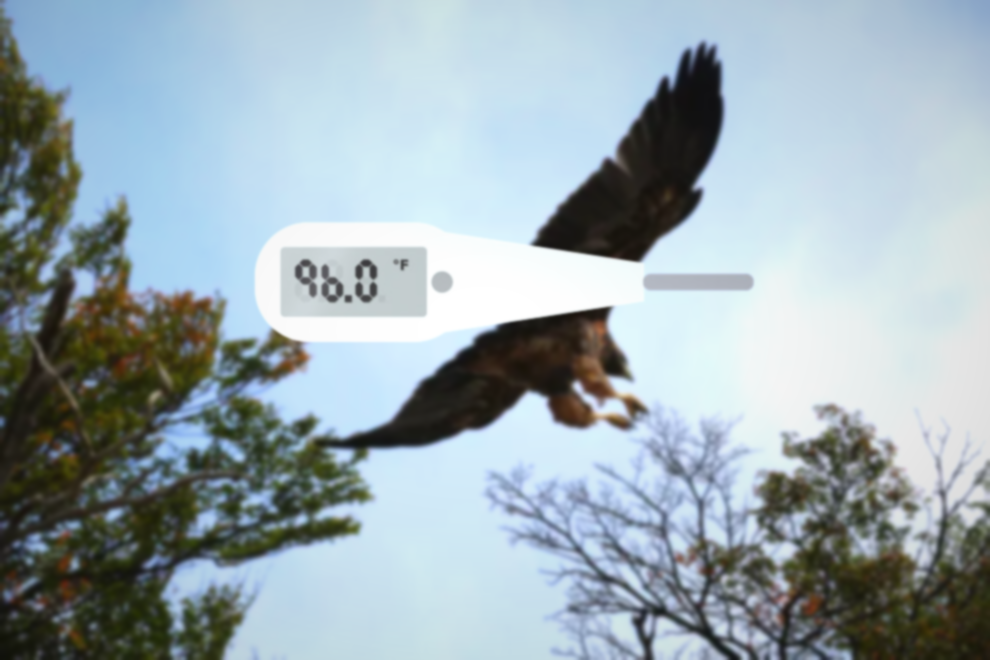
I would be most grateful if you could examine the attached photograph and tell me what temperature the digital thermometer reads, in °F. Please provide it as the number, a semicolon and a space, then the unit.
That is 96.0; °F
